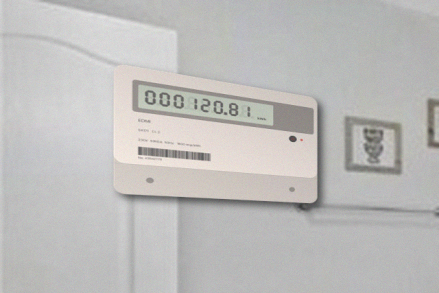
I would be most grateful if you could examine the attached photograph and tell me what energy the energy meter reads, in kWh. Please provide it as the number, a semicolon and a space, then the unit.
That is 120.81; kWh
